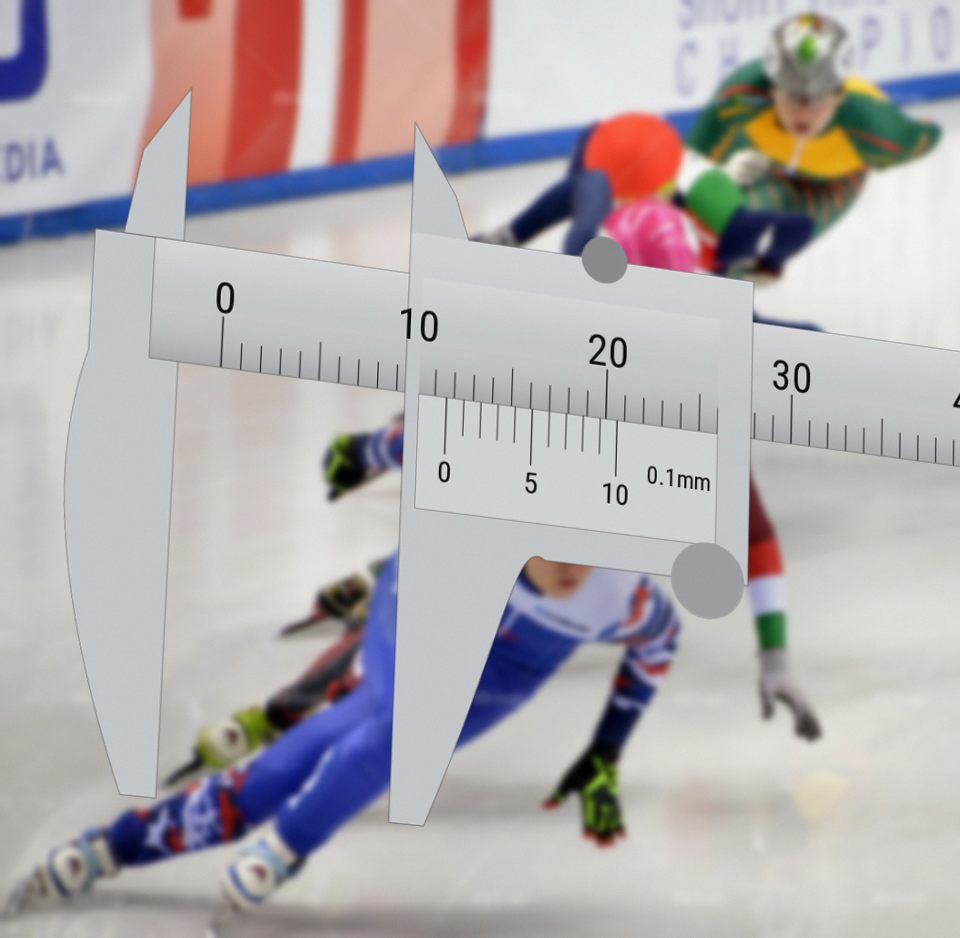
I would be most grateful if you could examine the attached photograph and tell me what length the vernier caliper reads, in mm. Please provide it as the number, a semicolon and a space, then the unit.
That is 11.6; mm
